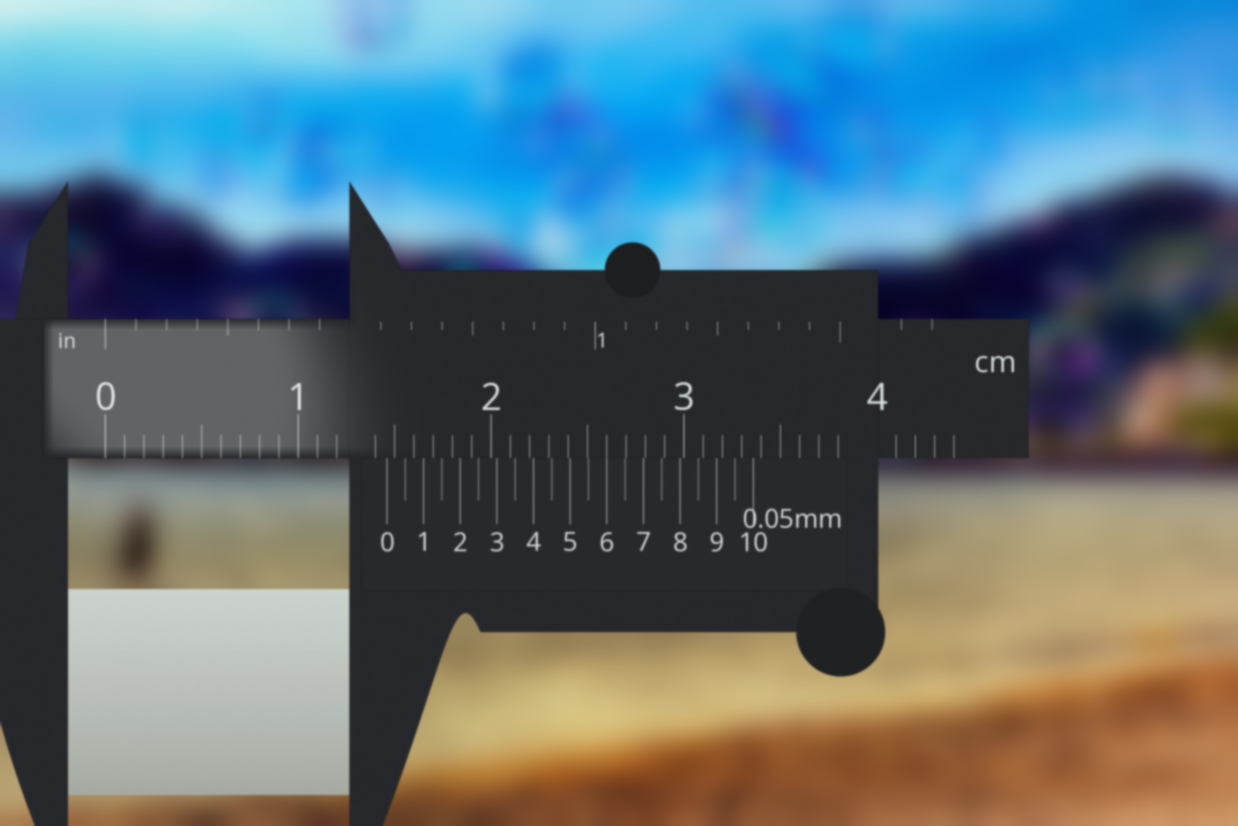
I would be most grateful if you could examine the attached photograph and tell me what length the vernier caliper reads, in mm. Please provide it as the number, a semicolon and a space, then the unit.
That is 14.6; mm
